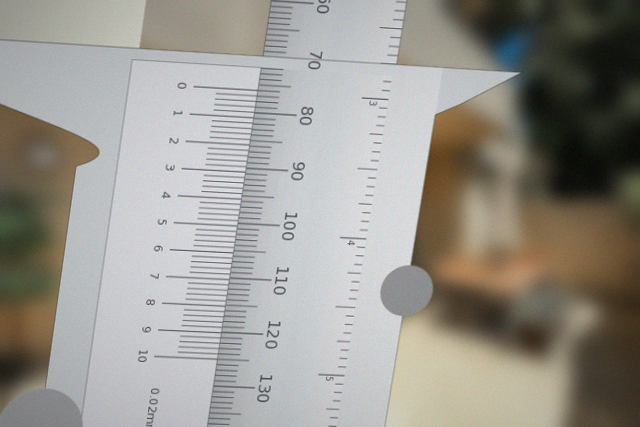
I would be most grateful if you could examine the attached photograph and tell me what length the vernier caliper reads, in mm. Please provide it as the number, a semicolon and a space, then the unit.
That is 76.0; mm
